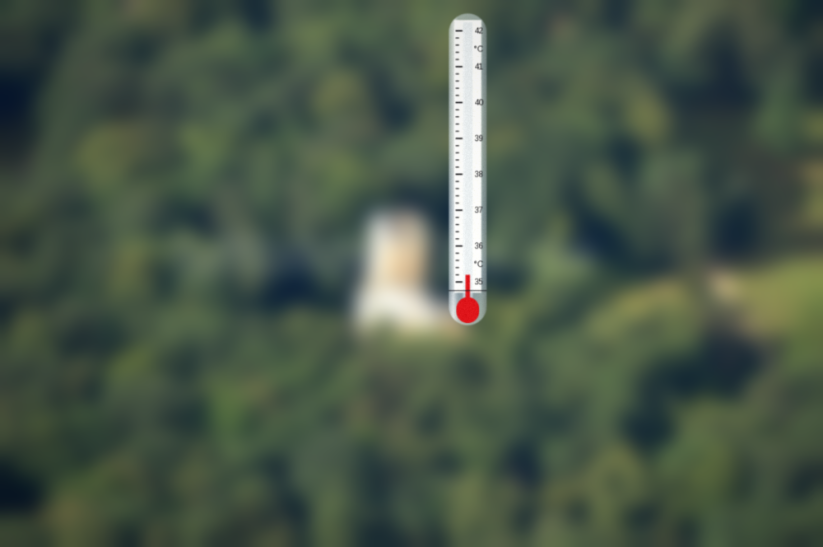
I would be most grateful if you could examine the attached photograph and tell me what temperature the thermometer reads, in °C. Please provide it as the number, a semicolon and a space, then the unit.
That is 35.2; °C
